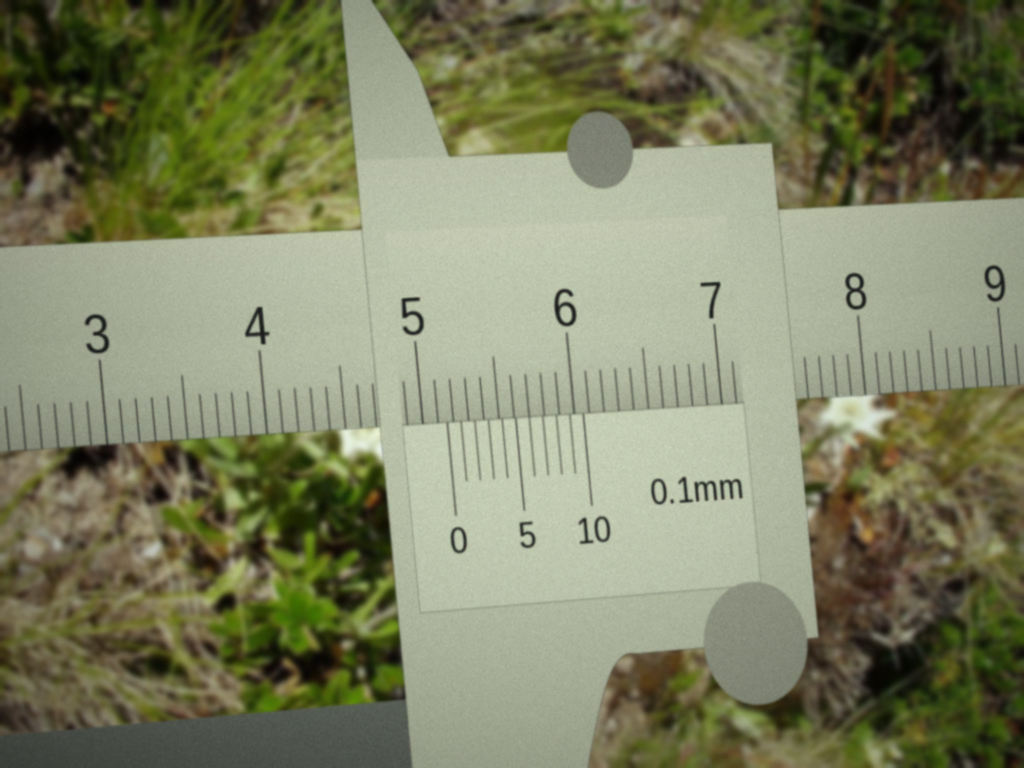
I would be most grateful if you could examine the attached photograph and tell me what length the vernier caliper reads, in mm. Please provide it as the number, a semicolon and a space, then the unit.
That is 51.6; mm
